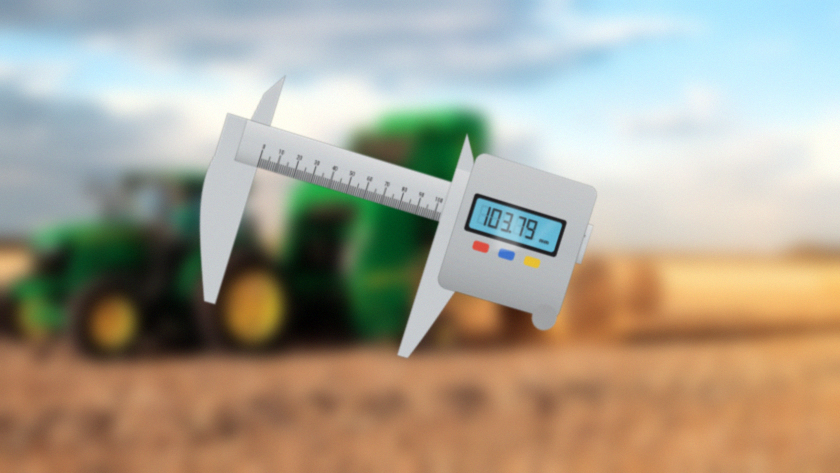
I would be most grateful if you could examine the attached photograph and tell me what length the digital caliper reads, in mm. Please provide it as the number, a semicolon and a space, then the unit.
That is 103.79; mm
